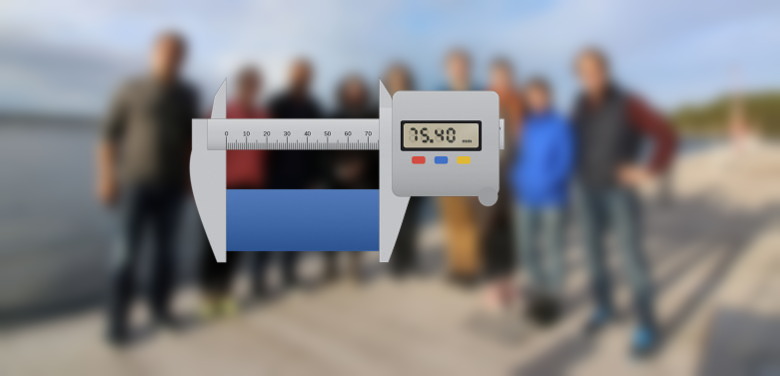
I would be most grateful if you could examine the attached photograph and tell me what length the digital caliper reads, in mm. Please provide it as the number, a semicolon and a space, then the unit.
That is 75.40; mm
